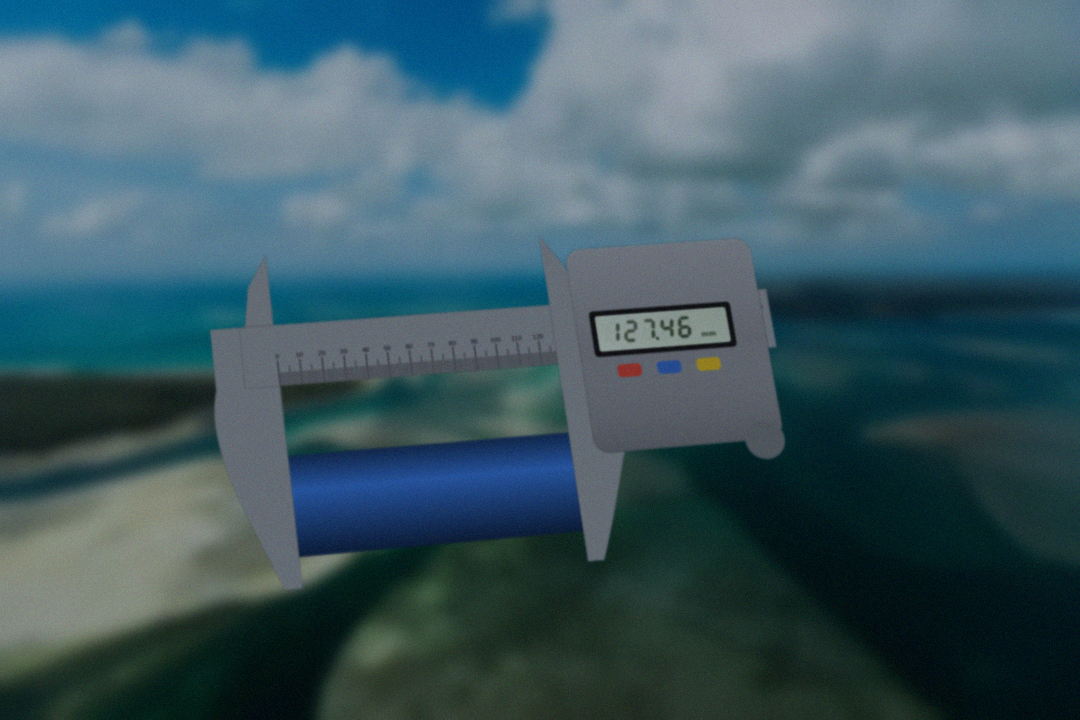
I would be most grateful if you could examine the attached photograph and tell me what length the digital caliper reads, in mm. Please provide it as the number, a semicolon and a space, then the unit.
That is 127.46; mm
